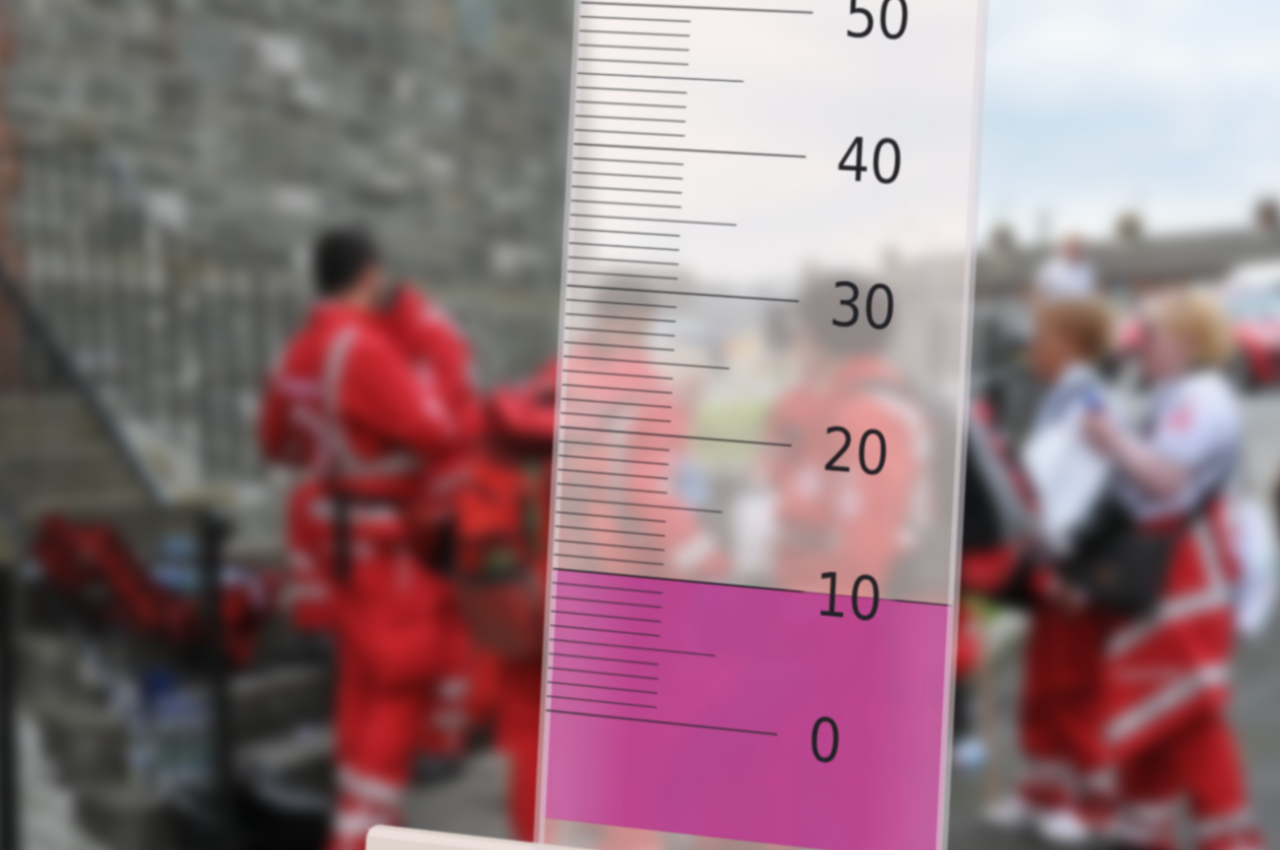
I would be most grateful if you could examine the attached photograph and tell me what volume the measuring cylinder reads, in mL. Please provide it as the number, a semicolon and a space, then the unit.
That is 10; mL
